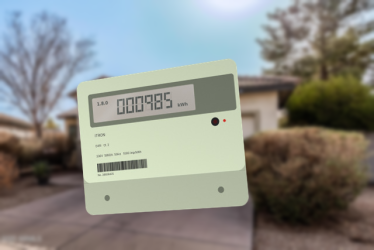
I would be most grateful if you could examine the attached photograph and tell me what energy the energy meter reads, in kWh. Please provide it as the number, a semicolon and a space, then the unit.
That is 985; kWh
